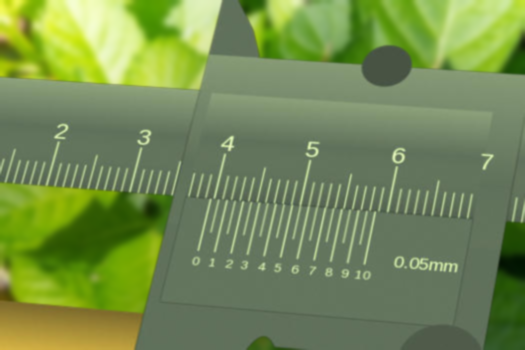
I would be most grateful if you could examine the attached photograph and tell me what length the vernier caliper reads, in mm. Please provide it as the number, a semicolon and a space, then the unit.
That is 39.6; mm
